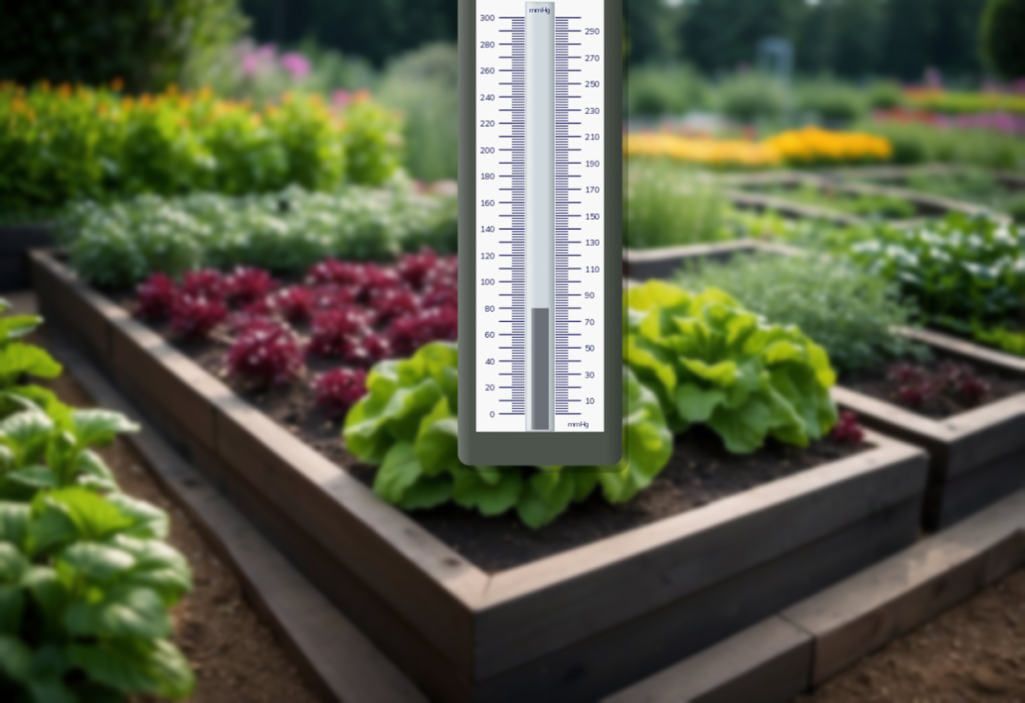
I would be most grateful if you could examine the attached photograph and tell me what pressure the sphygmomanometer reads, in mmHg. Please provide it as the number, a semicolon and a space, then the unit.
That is 80; mmHg
